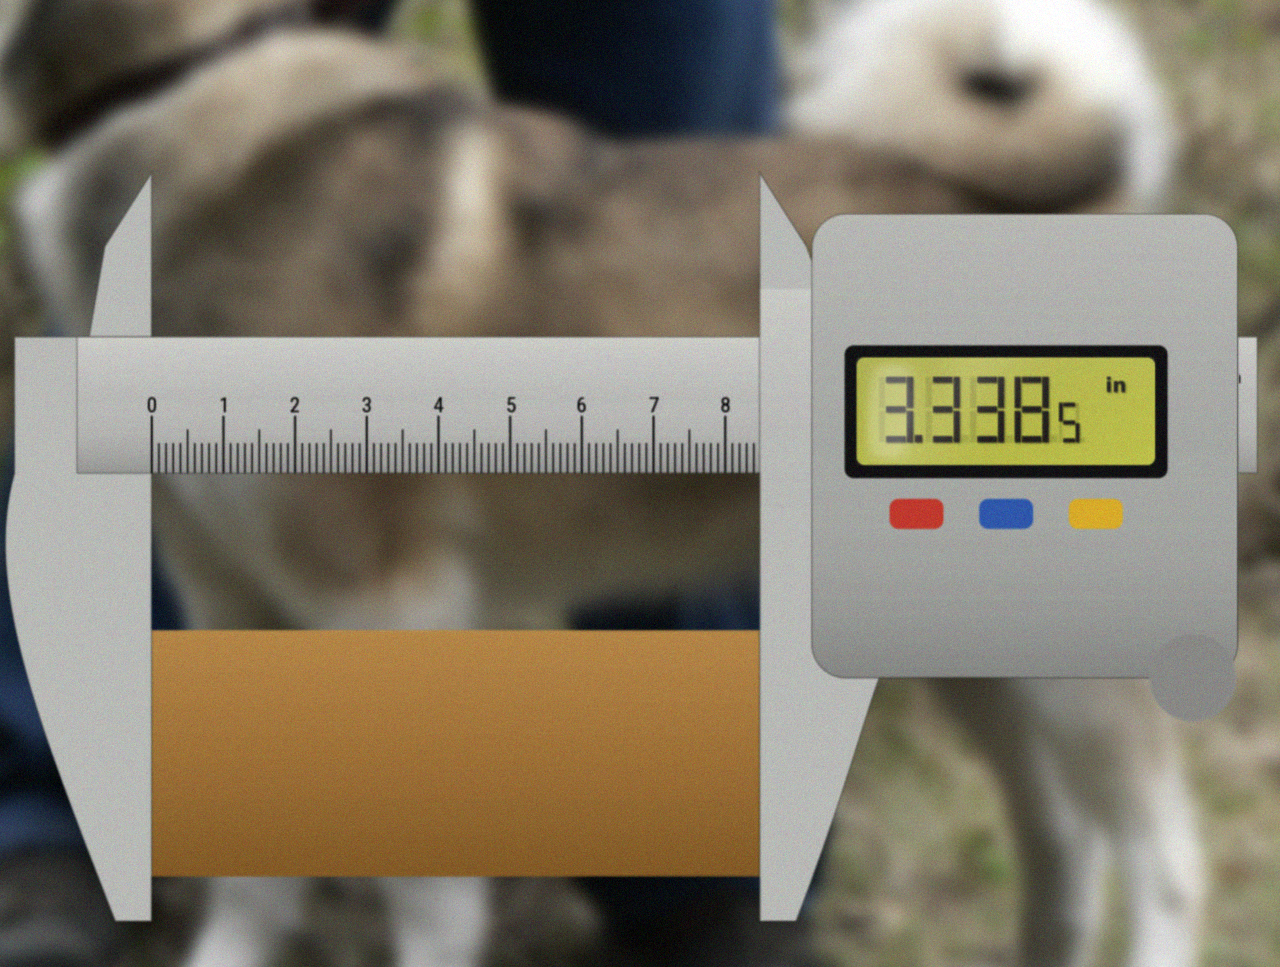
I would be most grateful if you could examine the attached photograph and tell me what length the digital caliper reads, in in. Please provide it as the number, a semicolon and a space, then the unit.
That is 3.3385; in
